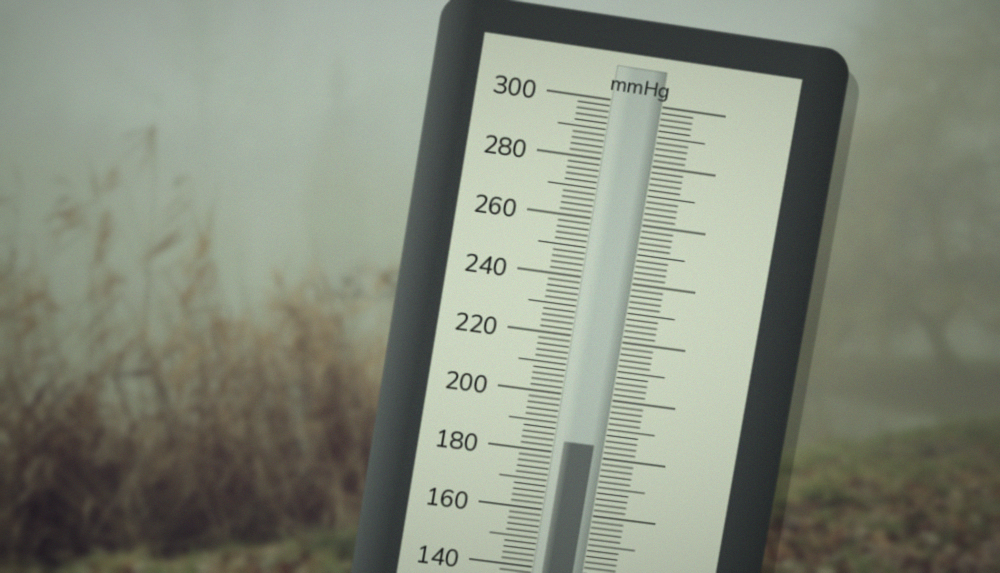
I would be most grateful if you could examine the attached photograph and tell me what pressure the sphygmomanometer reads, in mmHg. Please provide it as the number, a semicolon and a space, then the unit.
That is 184; mmHg
